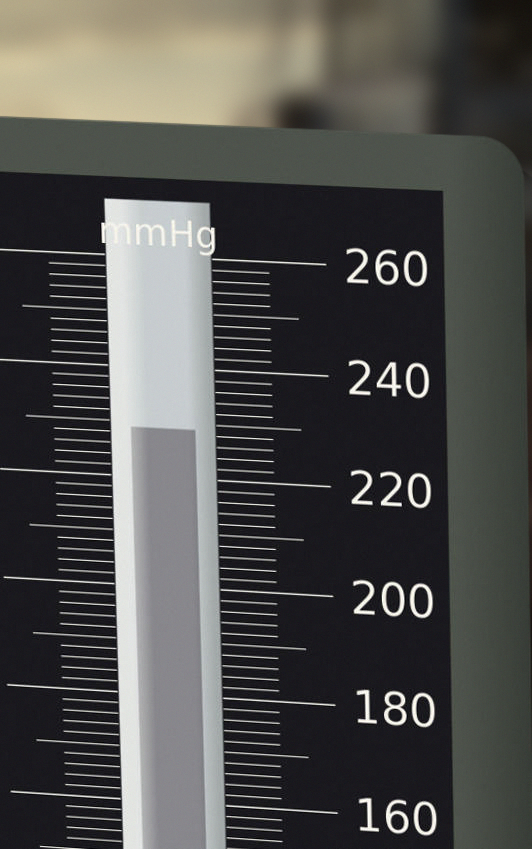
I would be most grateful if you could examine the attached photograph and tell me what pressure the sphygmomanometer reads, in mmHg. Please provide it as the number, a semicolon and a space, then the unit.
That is 229; mmHg
